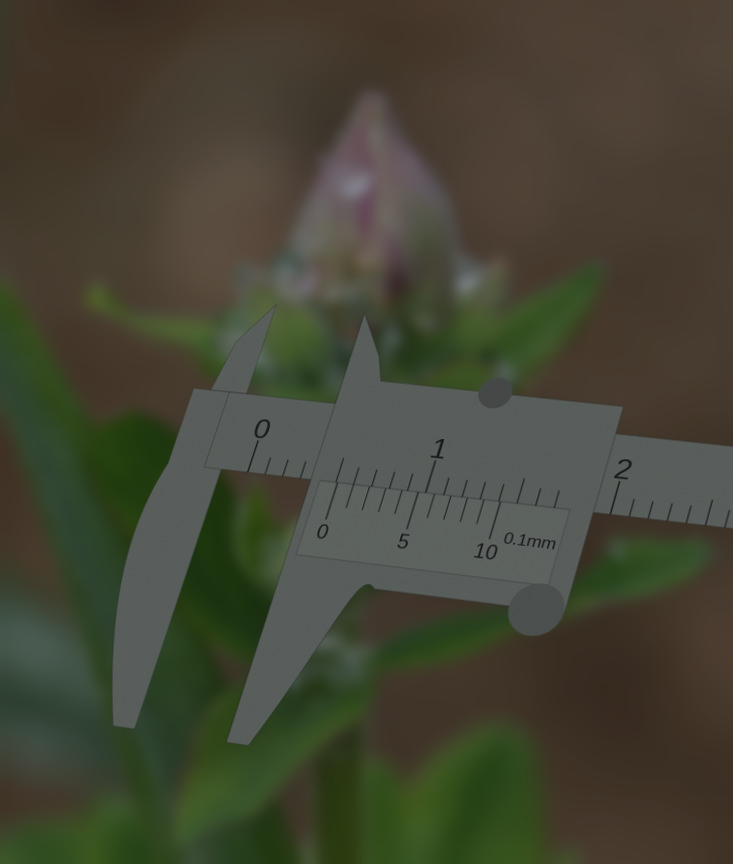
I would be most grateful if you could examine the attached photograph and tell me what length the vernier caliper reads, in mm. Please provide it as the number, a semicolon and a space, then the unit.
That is 5.1; mm
